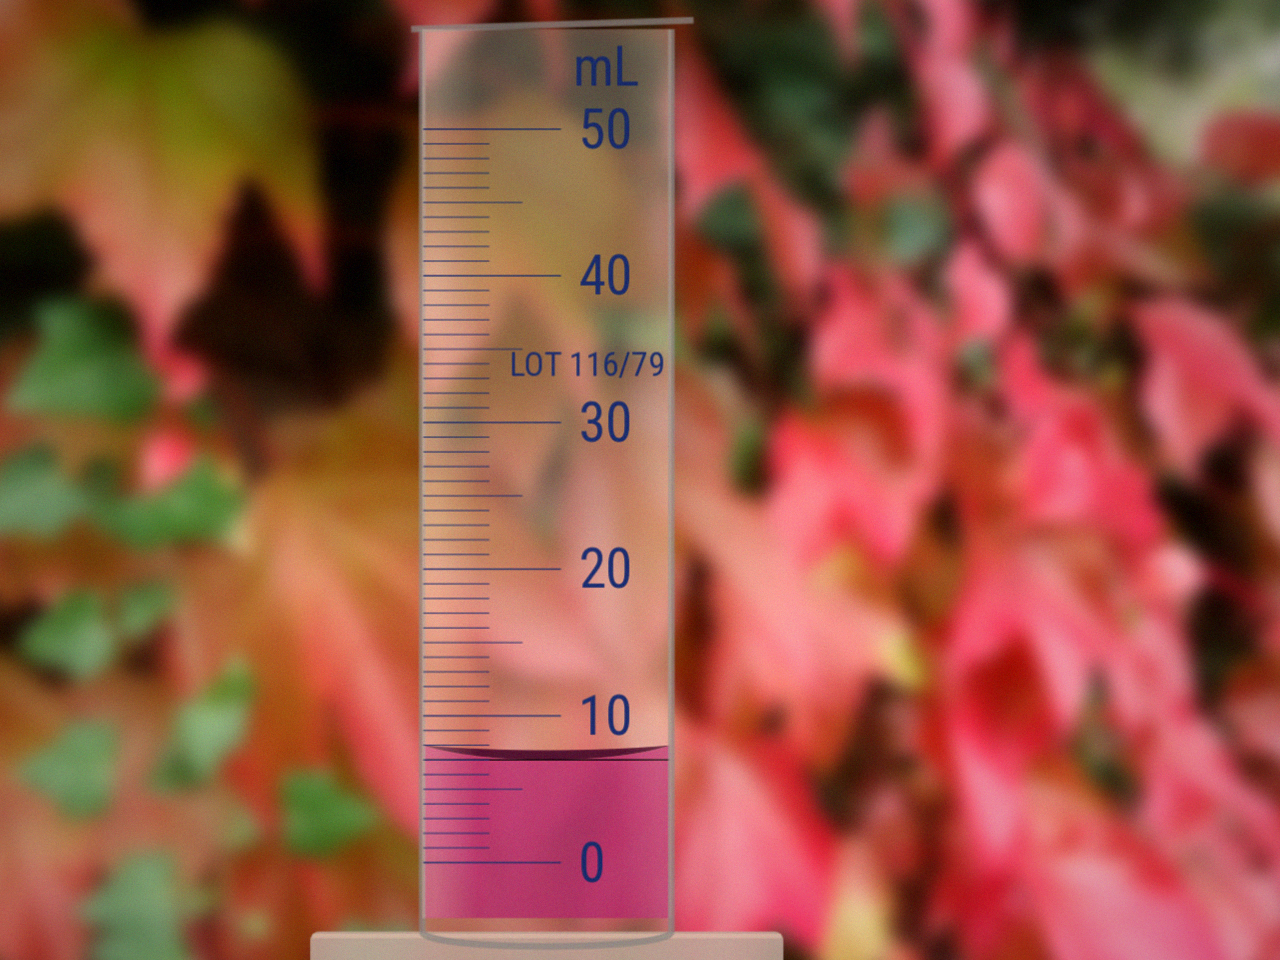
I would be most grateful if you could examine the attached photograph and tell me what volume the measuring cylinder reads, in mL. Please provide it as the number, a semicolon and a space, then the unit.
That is 7; mL
